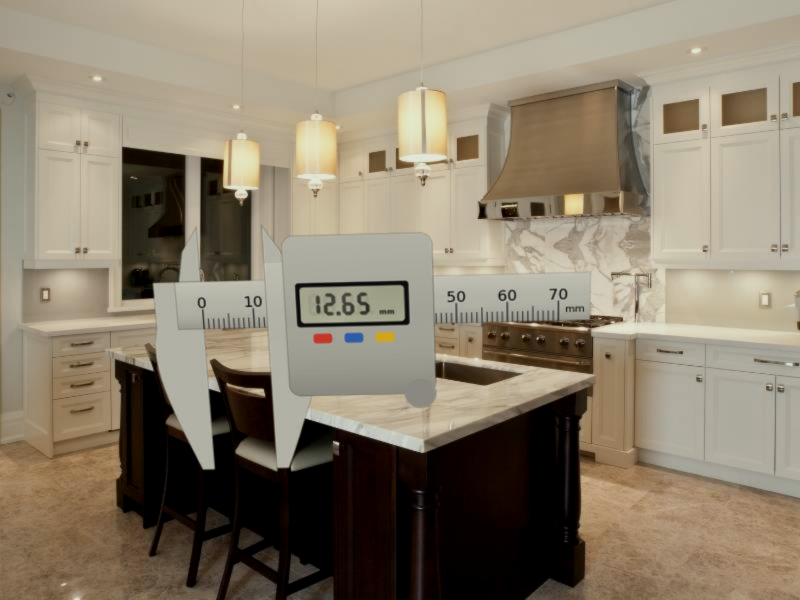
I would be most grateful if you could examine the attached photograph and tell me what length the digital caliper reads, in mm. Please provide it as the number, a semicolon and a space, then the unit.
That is 12.65; mm
